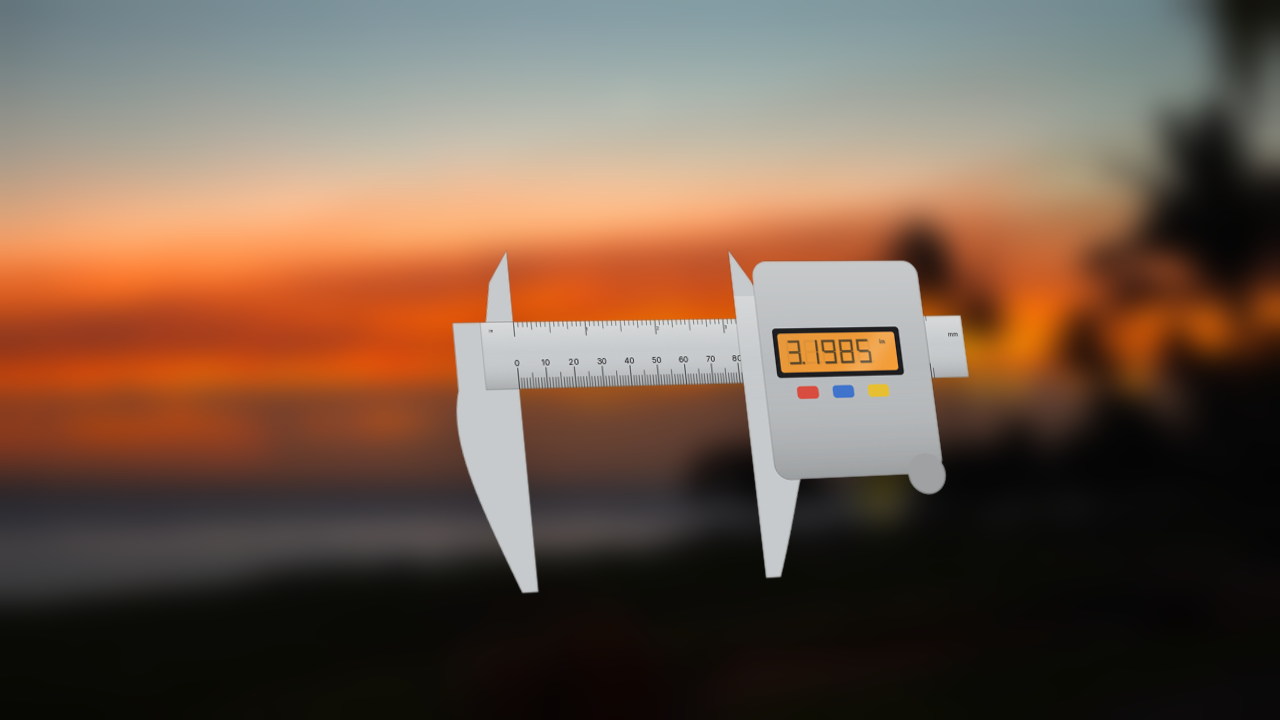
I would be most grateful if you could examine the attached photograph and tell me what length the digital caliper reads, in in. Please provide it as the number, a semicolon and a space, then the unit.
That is 3.1985; in
